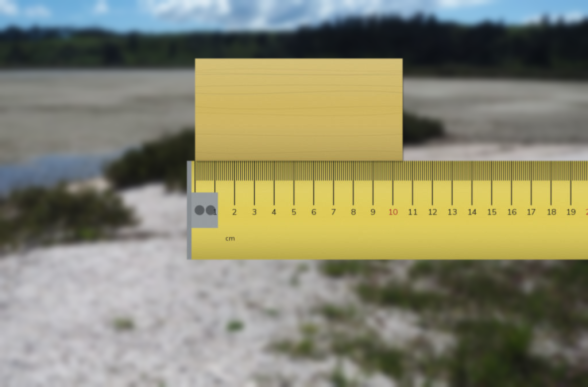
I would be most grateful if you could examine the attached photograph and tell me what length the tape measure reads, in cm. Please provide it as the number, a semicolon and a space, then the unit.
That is 10.5; cm
